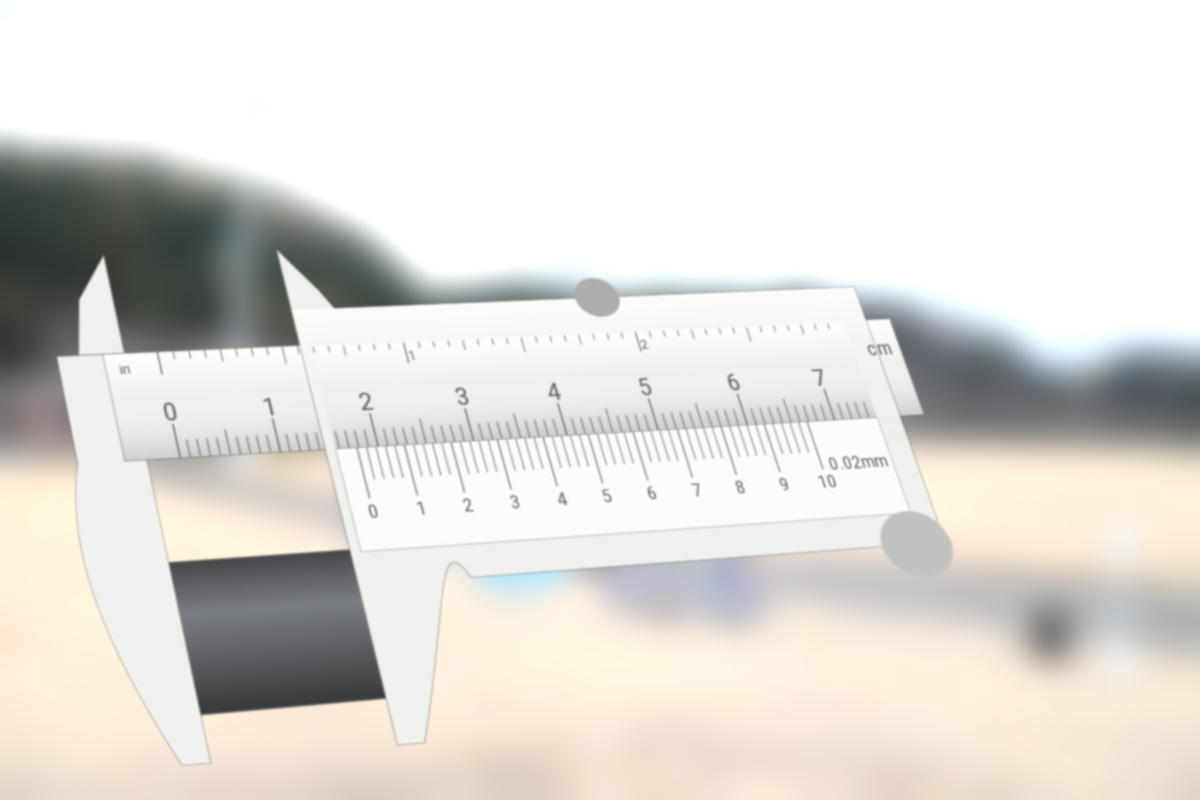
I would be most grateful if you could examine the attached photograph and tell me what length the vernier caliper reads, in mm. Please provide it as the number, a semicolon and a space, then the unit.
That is 17.8; mm
